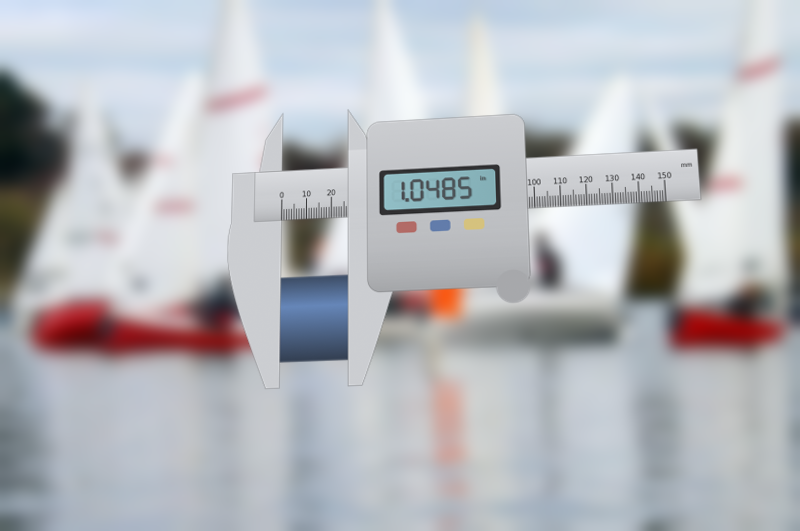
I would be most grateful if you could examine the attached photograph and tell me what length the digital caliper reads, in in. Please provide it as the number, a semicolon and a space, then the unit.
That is 1.0485; in
